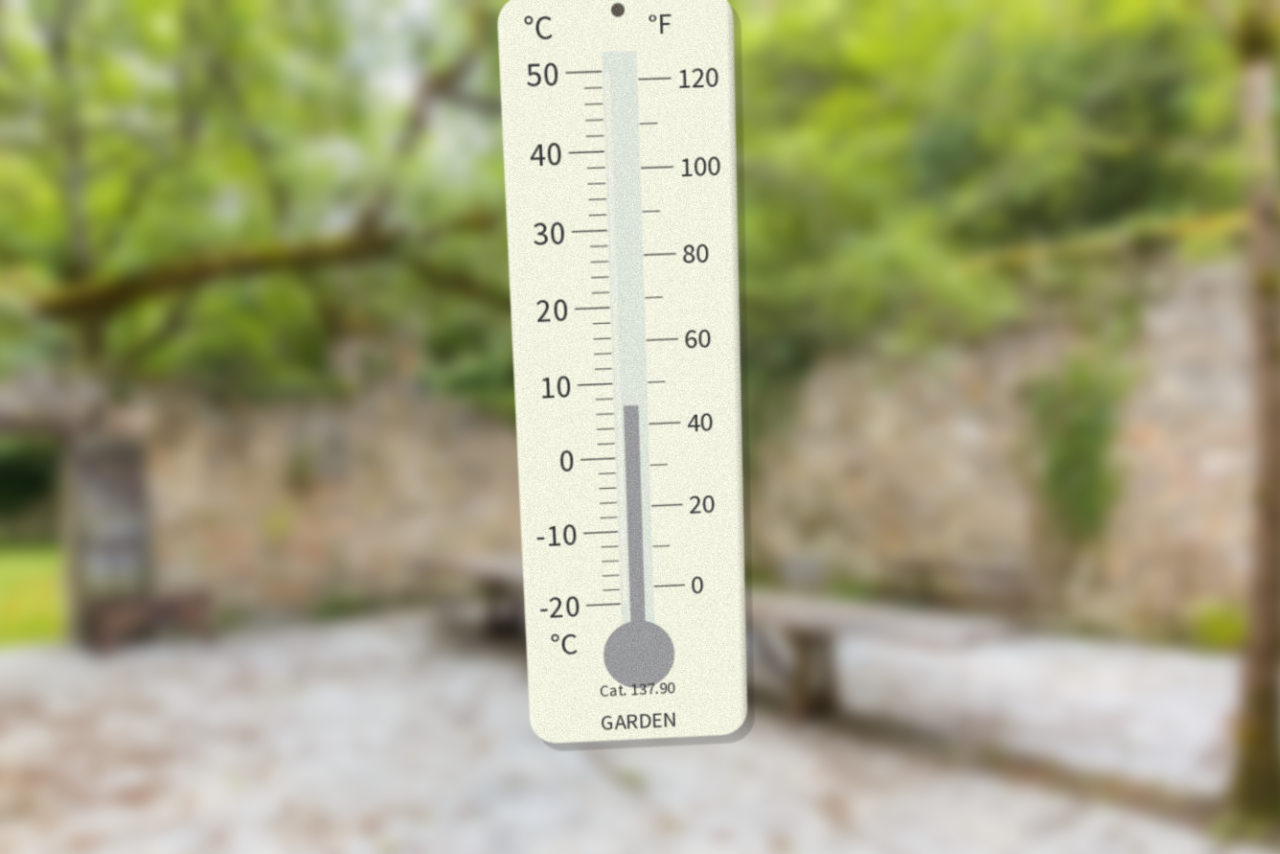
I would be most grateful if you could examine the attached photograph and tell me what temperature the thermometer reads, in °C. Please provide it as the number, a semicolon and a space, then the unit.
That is 7; °C
